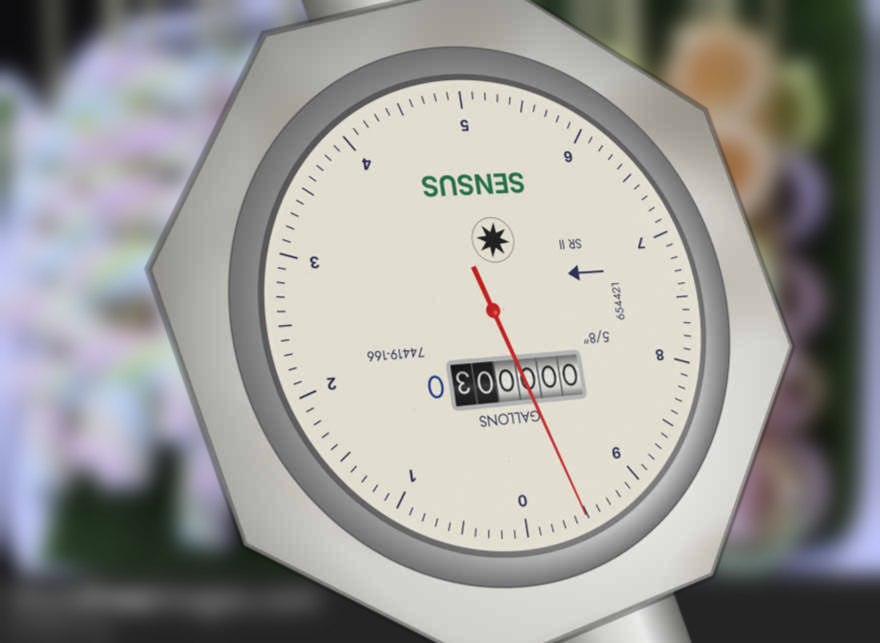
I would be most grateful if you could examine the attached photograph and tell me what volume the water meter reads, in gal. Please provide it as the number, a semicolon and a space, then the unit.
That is 29.5; gal
